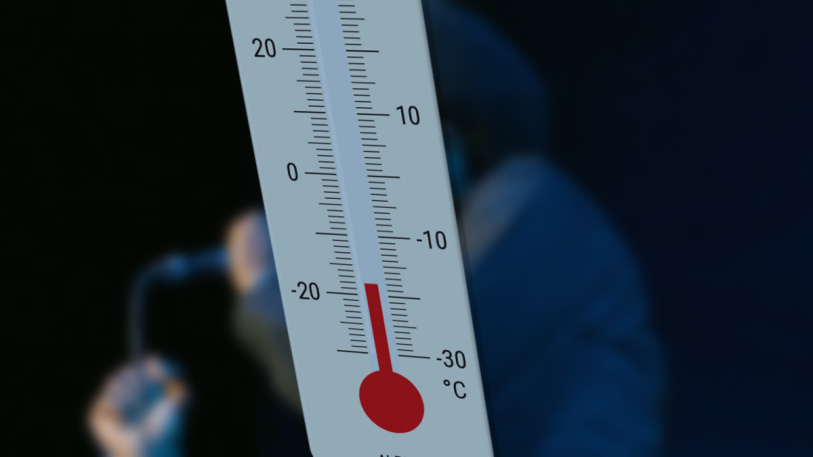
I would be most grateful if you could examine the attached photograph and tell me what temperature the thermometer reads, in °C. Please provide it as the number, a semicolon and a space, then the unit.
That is -18; °C
